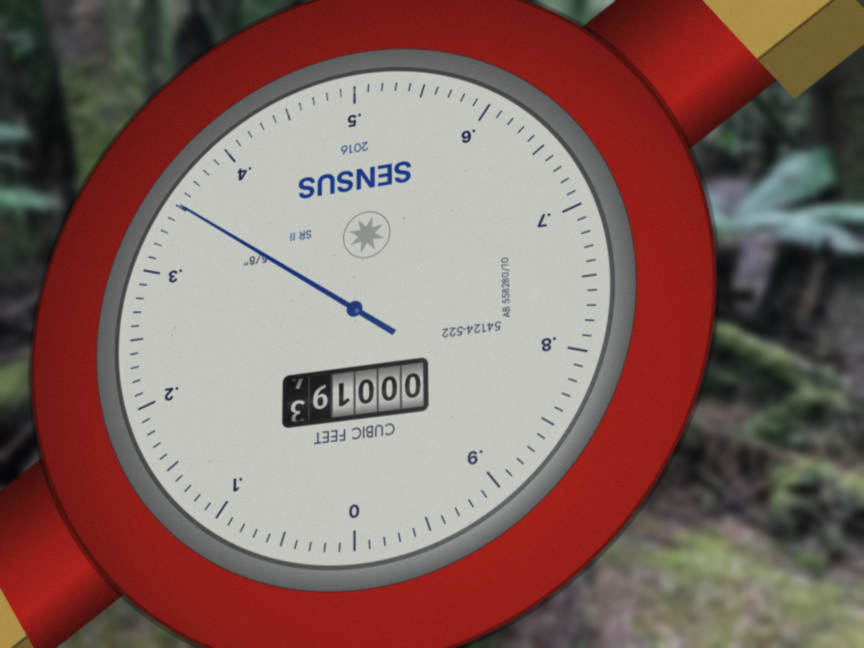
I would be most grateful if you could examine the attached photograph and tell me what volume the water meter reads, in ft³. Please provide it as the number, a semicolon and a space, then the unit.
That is 193.35; ft³
